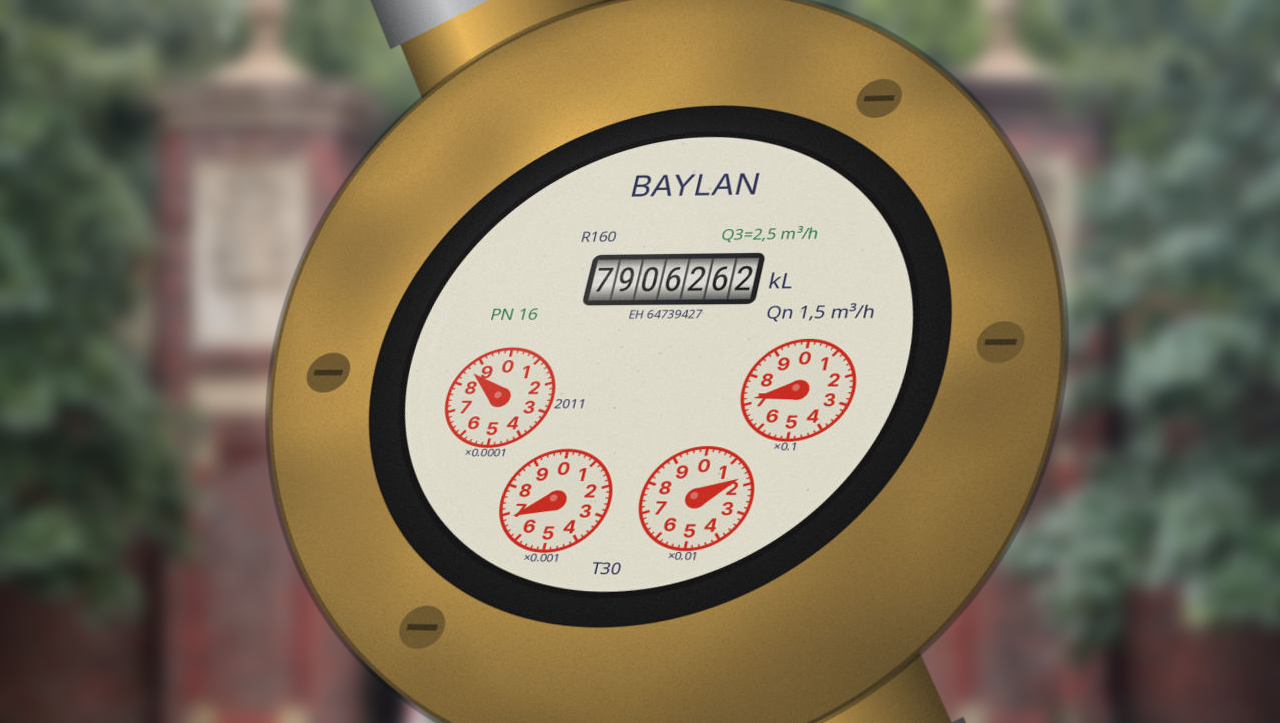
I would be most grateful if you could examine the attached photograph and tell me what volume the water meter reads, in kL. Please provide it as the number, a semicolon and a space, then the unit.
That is 7906262.7168; kL
